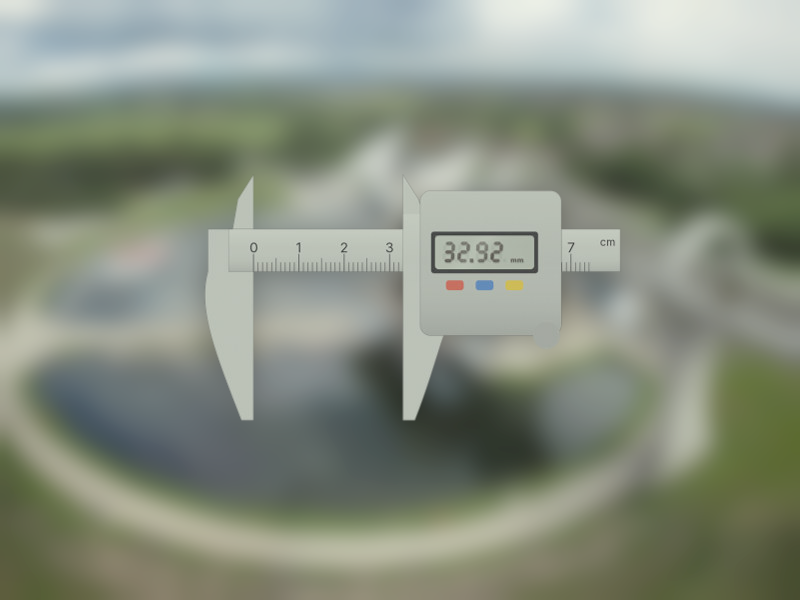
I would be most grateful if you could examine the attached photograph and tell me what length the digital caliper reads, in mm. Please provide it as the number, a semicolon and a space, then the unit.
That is 32.92; mm
